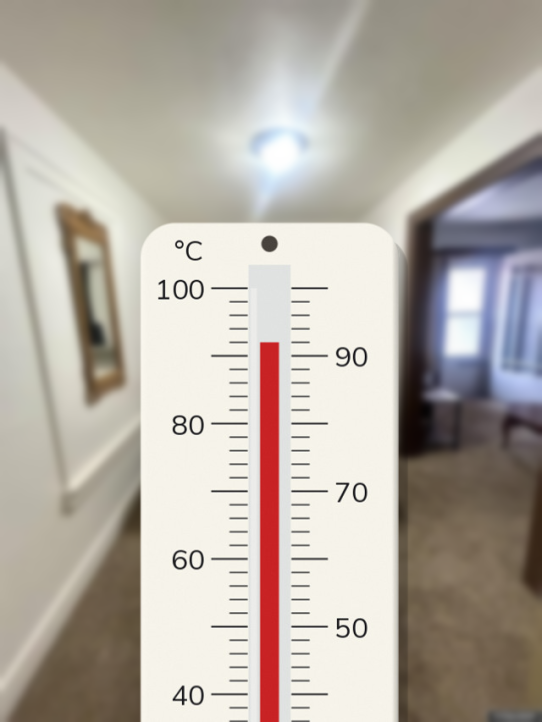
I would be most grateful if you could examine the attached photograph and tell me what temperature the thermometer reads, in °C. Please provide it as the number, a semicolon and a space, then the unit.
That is 92; °C
